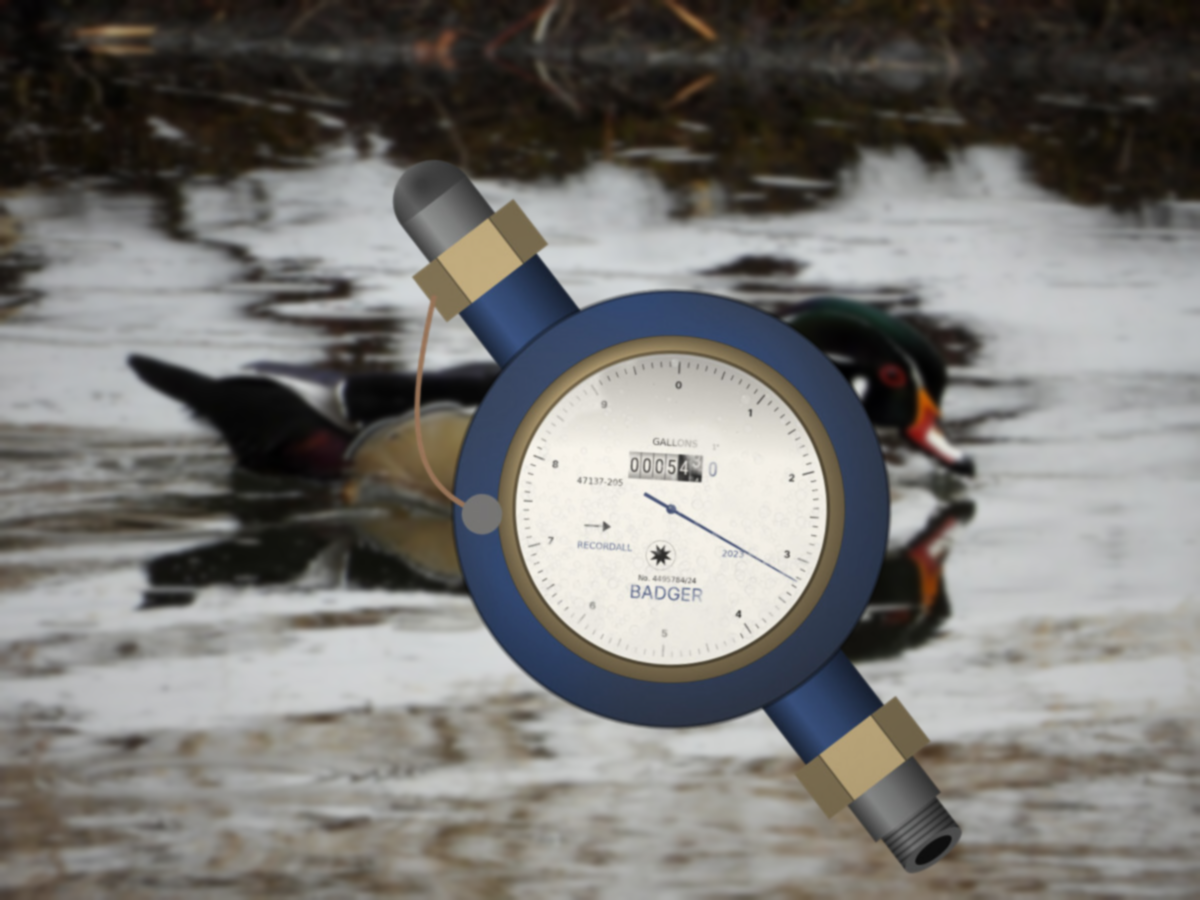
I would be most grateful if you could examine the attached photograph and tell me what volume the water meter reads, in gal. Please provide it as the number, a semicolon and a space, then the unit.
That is 5433.2; gal
